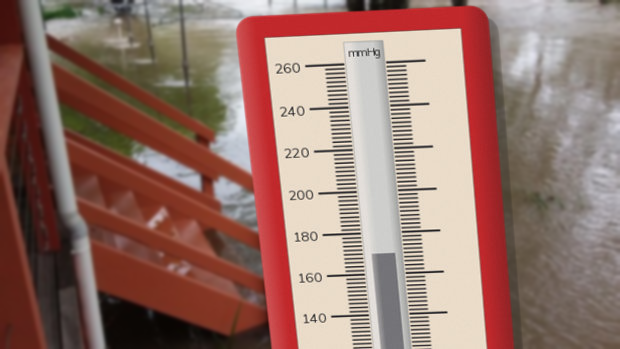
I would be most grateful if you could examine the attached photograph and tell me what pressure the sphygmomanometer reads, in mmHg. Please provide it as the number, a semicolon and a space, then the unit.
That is 170; mmHg
